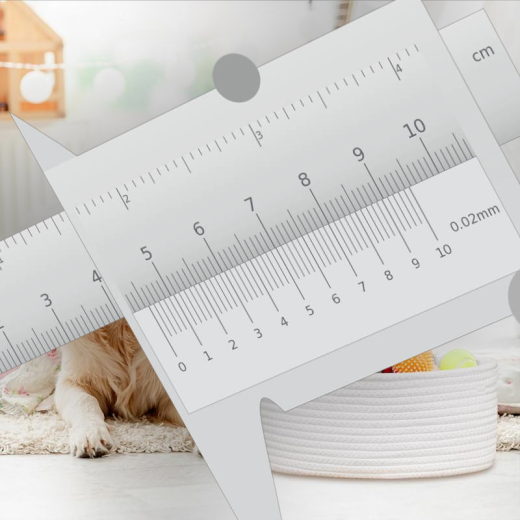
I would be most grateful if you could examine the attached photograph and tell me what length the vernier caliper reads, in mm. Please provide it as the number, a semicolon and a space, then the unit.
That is 45.6; mm
